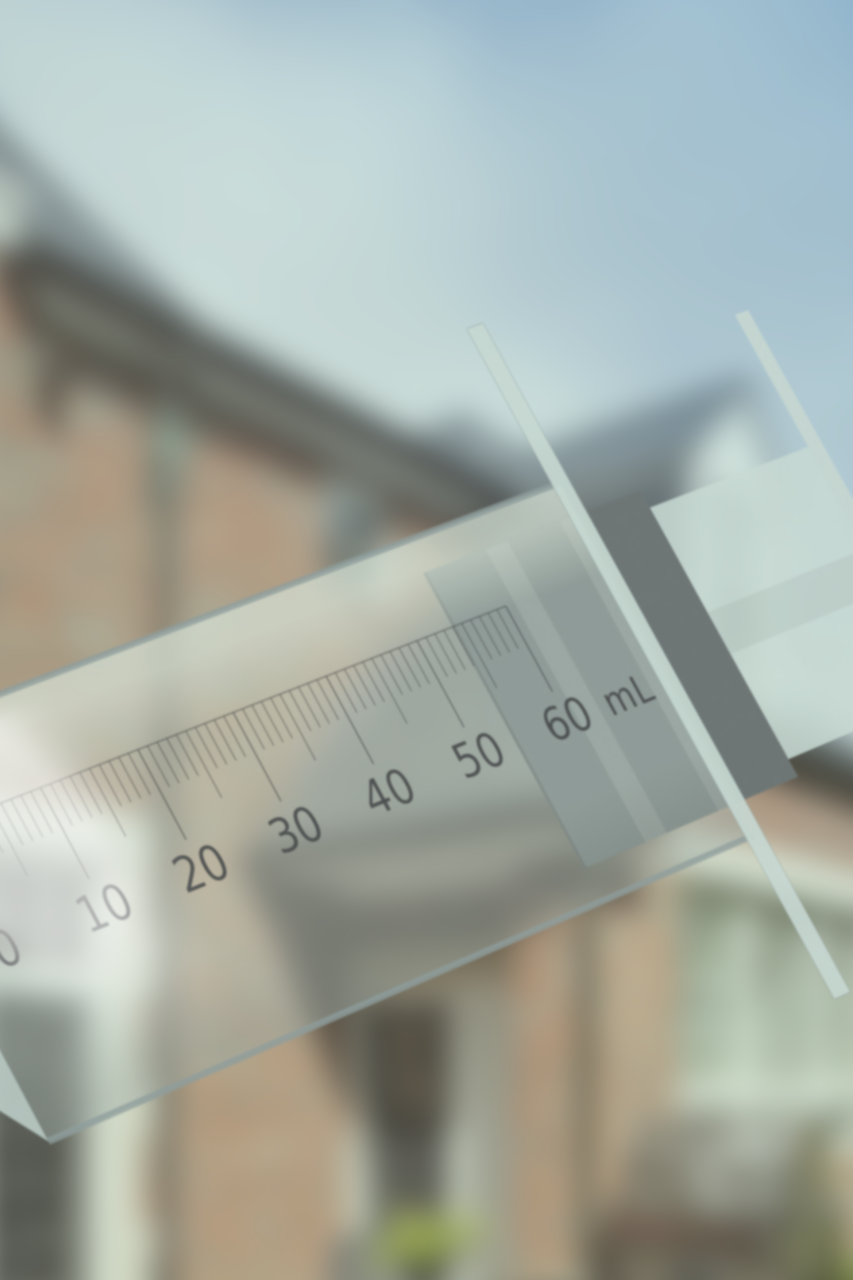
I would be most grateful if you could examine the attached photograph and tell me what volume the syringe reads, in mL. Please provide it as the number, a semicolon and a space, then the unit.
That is 54; mL
